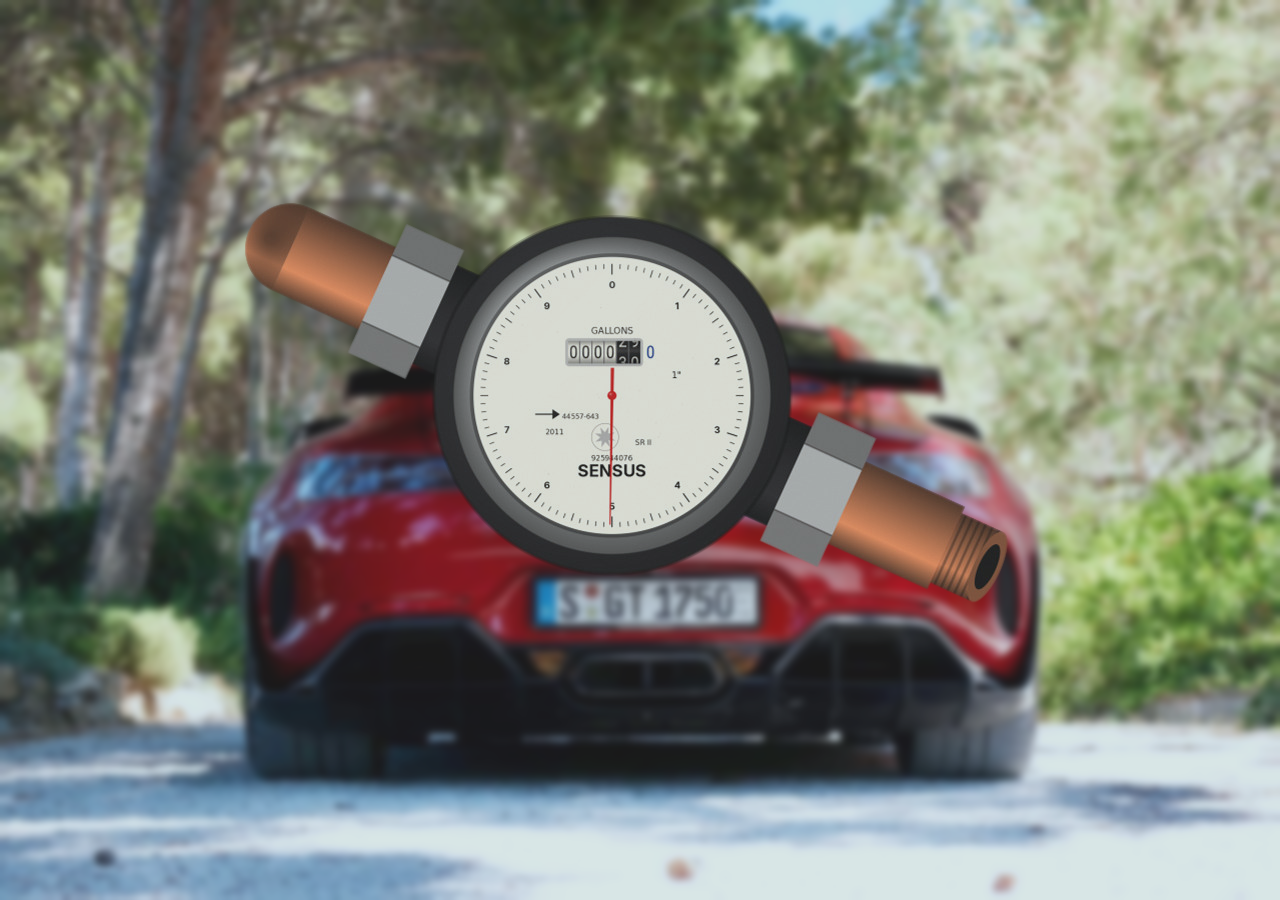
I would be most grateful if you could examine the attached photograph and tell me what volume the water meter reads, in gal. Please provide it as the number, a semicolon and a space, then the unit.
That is 295.0; gal
